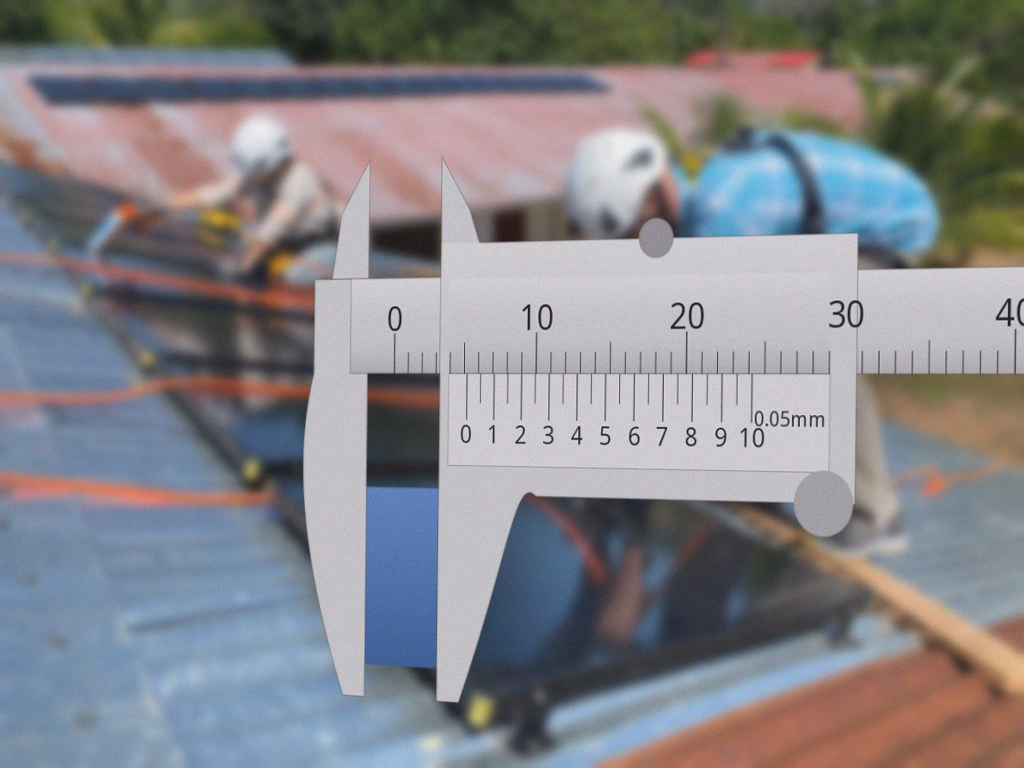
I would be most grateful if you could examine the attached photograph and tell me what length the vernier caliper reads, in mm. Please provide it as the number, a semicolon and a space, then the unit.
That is 5.2; mm
